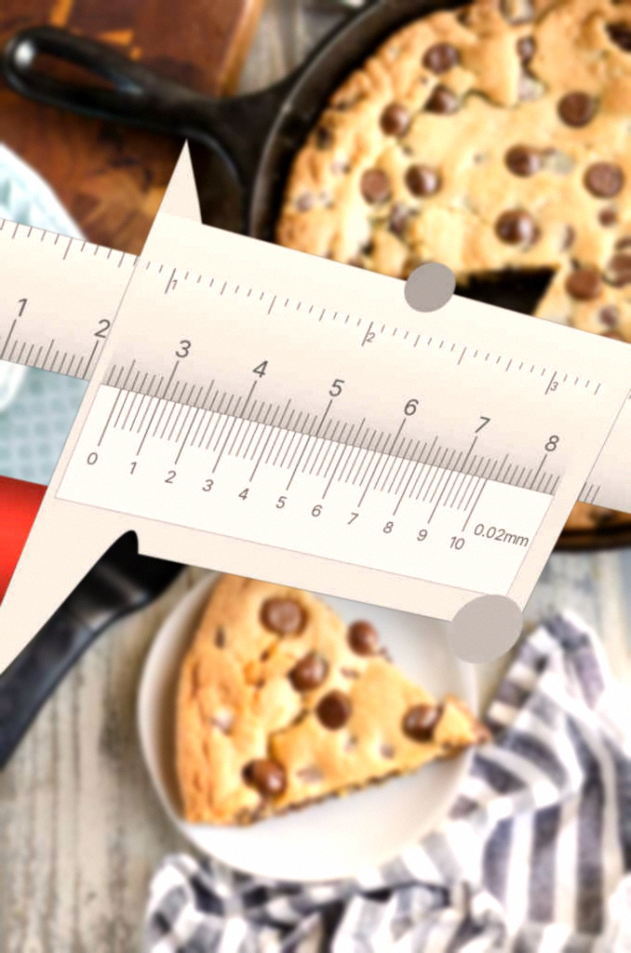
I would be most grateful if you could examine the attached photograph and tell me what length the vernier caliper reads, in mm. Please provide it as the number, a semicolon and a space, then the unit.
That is 24.8; mm
